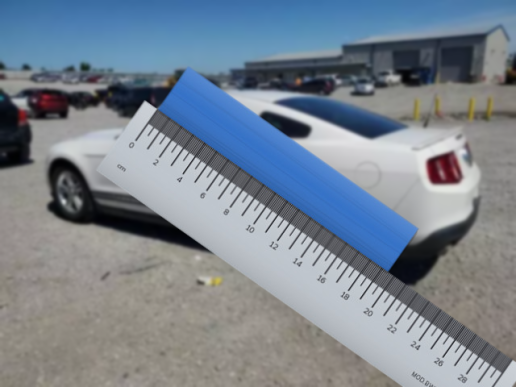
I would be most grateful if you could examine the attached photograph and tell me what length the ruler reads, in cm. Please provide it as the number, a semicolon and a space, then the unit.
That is 19.5; cm
